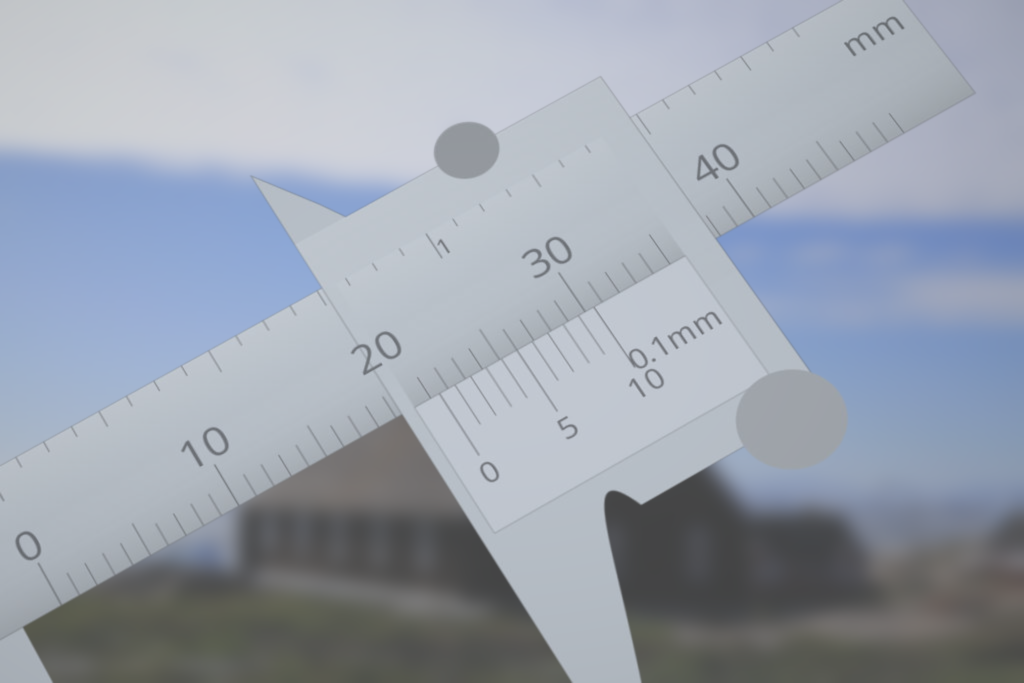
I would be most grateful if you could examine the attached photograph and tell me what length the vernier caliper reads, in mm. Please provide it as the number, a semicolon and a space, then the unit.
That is 21.5; mm
